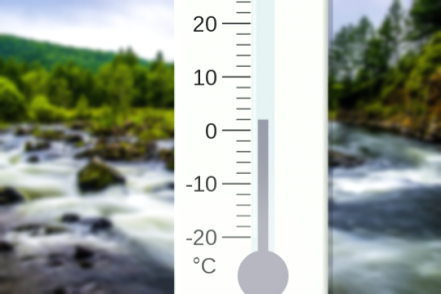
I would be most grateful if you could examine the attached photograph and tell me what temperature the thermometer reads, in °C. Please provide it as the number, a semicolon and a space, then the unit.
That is 2; °C
